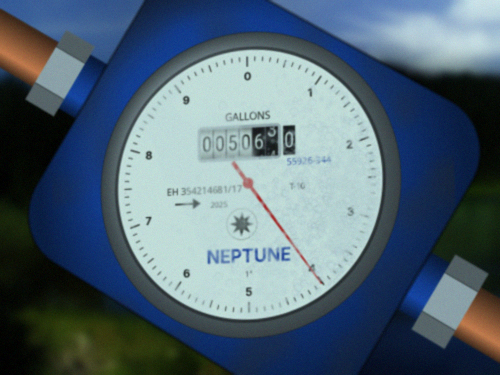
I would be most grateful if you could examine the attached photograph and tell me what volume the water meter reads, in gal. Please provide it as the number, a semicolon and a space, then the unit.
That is 50634.0; gal
